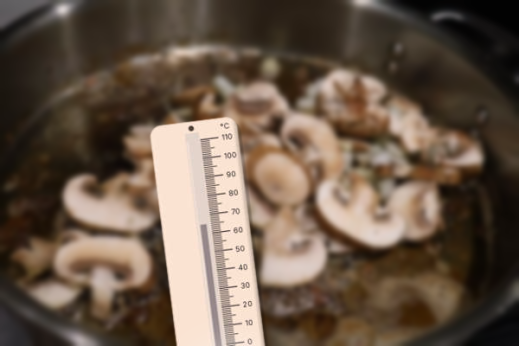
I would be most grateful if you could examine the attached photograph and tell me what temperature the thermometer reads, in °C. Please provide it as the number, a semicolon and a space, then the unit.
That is 65; °C
